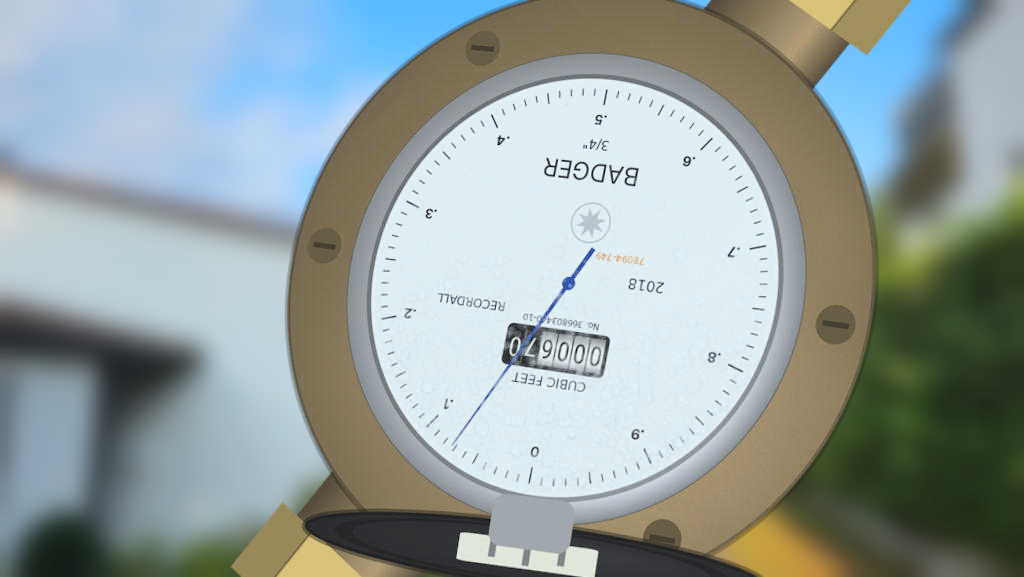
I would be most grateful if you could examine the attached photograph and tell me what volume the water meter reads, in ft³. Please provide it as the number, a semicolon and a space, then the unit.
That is 670.07; ft³
